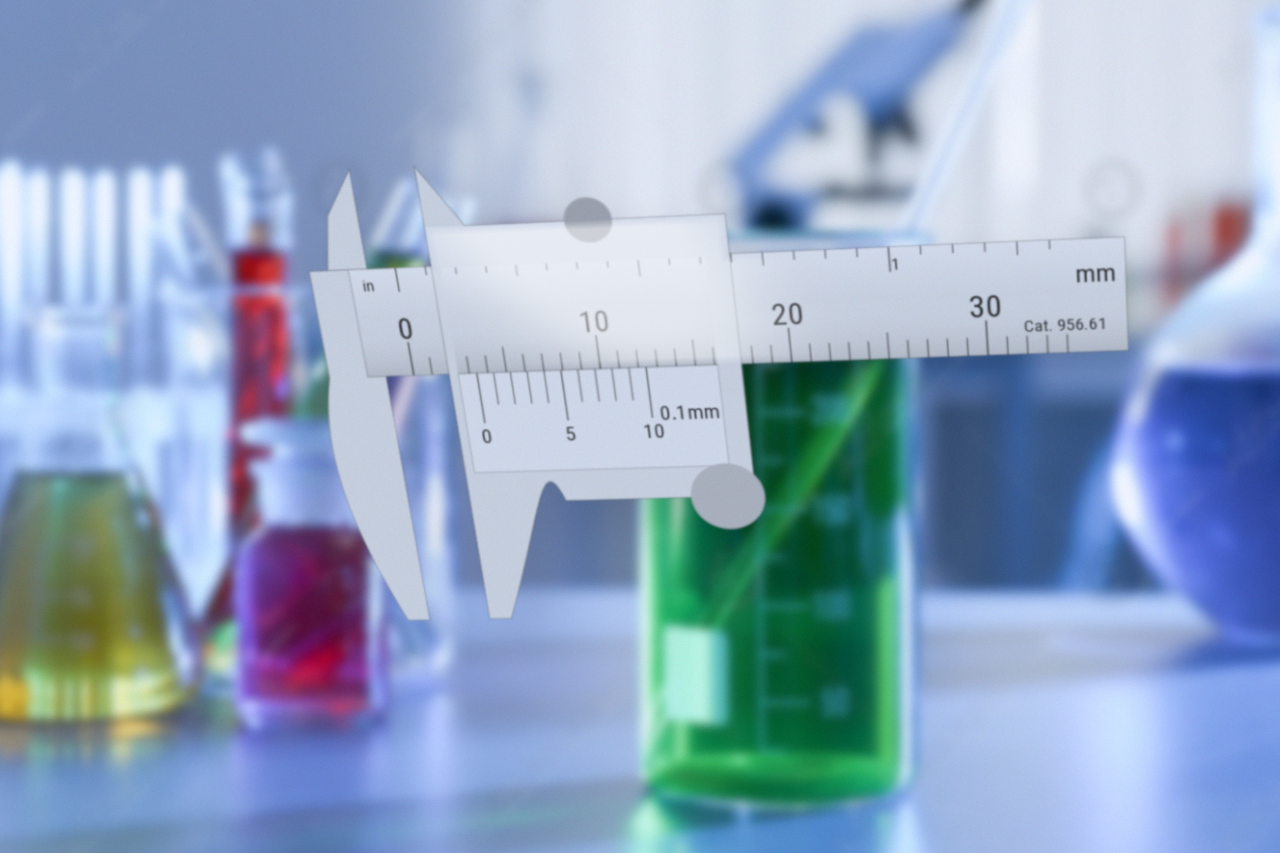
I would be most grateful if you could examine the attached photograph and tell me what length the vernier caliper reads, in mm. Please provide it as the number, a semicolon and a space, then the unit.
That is 3.4; mm
